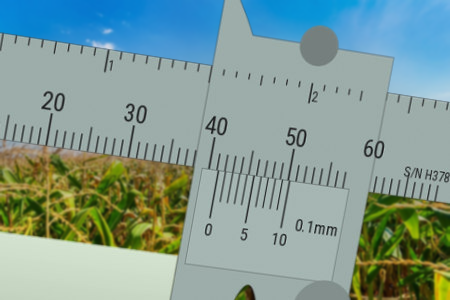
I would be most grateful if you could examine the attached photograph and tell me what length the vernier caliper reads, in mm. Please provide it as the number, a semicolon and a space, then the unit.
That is 41.2; mm
